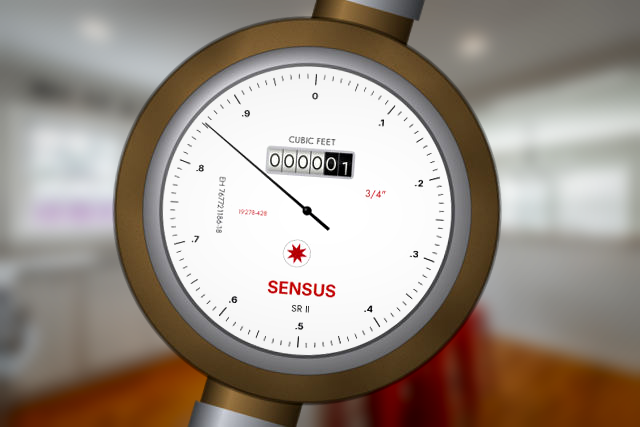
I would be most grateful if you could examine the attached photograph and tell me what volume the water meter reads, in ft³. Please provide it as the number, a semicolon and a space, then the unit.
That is 0.85; ft³
